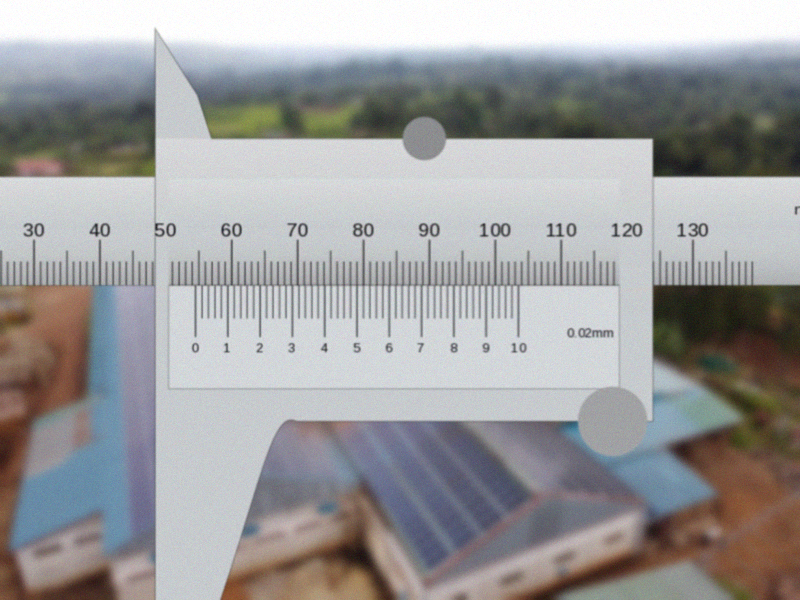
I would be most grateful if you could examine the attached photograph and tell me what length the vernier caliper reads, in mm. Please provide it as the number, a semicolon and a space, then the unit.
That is 54.5; mm
